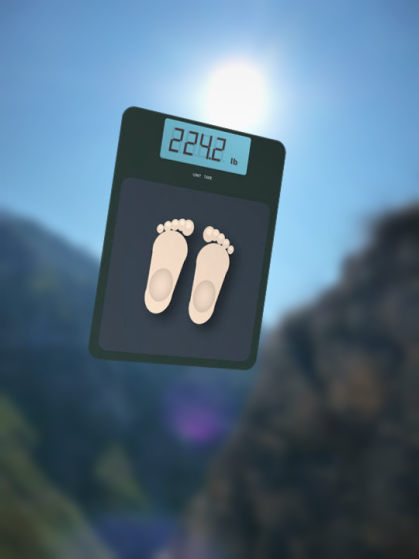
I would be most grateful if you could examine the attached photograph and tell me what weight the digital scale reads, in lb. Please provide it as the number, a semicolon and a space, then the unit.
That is 224.2; lb
